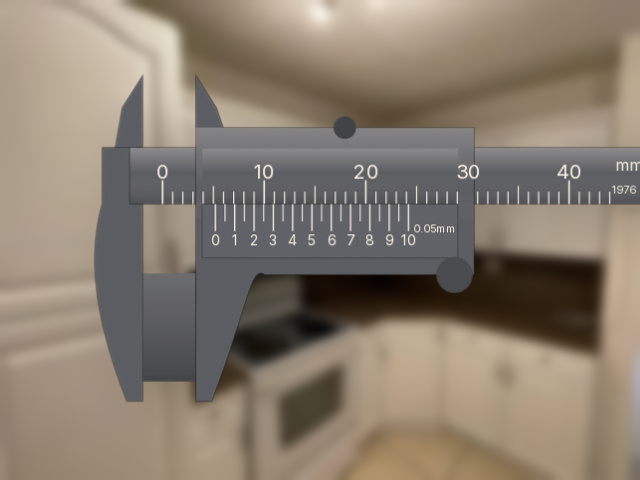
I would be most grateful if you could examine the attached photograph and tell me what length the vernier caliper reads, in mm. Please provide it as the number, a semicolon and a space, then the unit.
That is 5.2; mm
